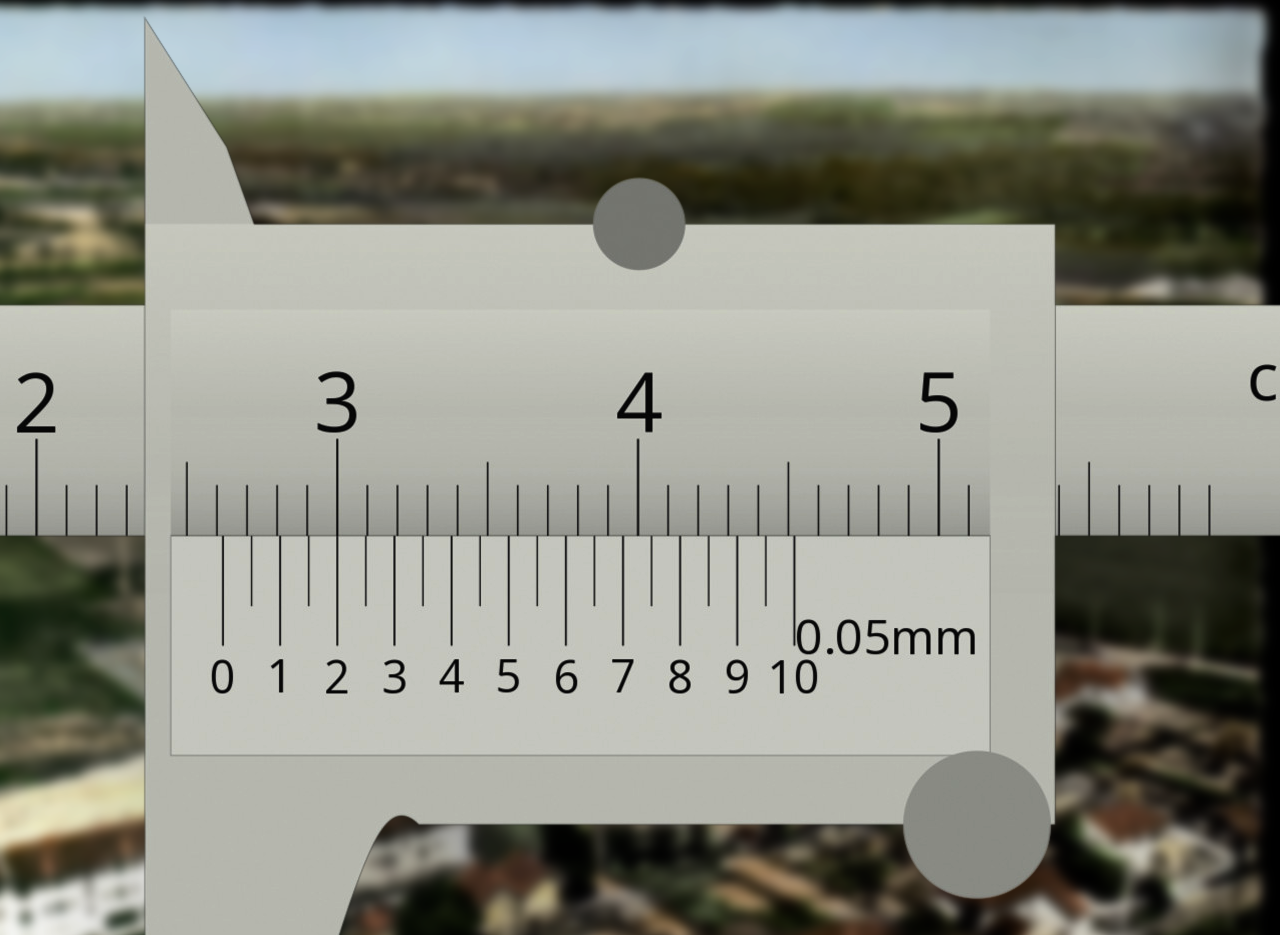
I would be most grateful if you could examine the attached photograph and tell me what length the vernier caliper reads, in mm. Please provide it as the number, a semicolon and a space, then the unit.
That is 26.20; mm
